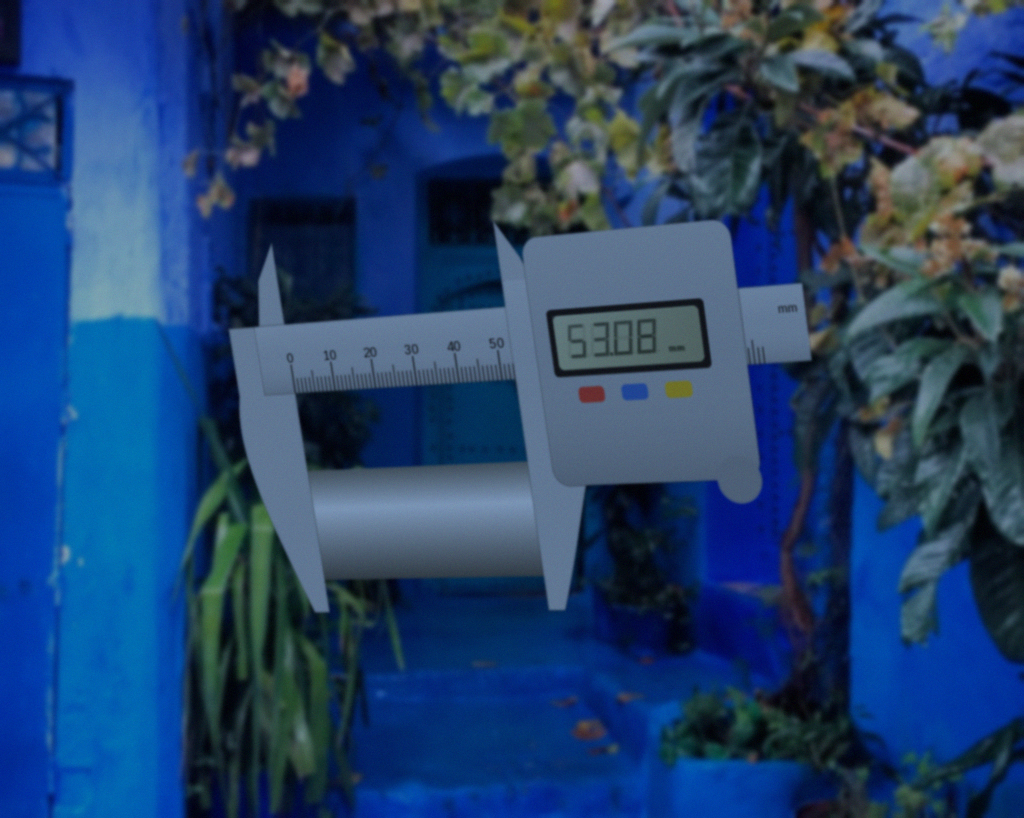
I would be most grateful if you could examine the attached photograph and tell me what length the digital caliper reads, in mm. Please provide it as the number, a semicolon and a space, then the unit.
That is 53.08; mm
